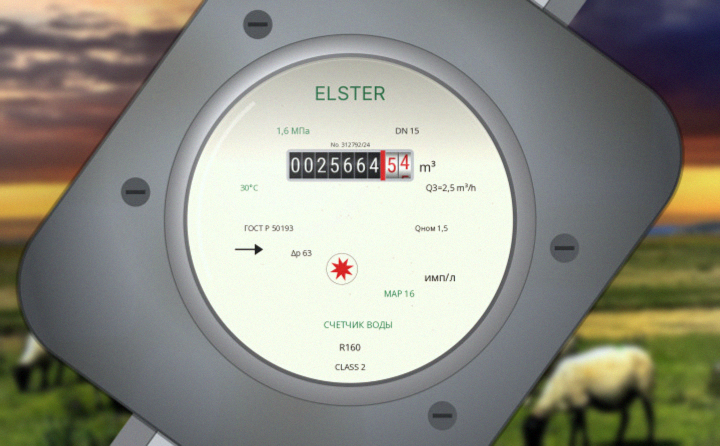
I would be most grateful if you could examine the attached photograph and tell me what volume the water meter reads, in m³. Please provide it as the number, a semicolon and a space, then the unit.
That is 25664.54; m³
